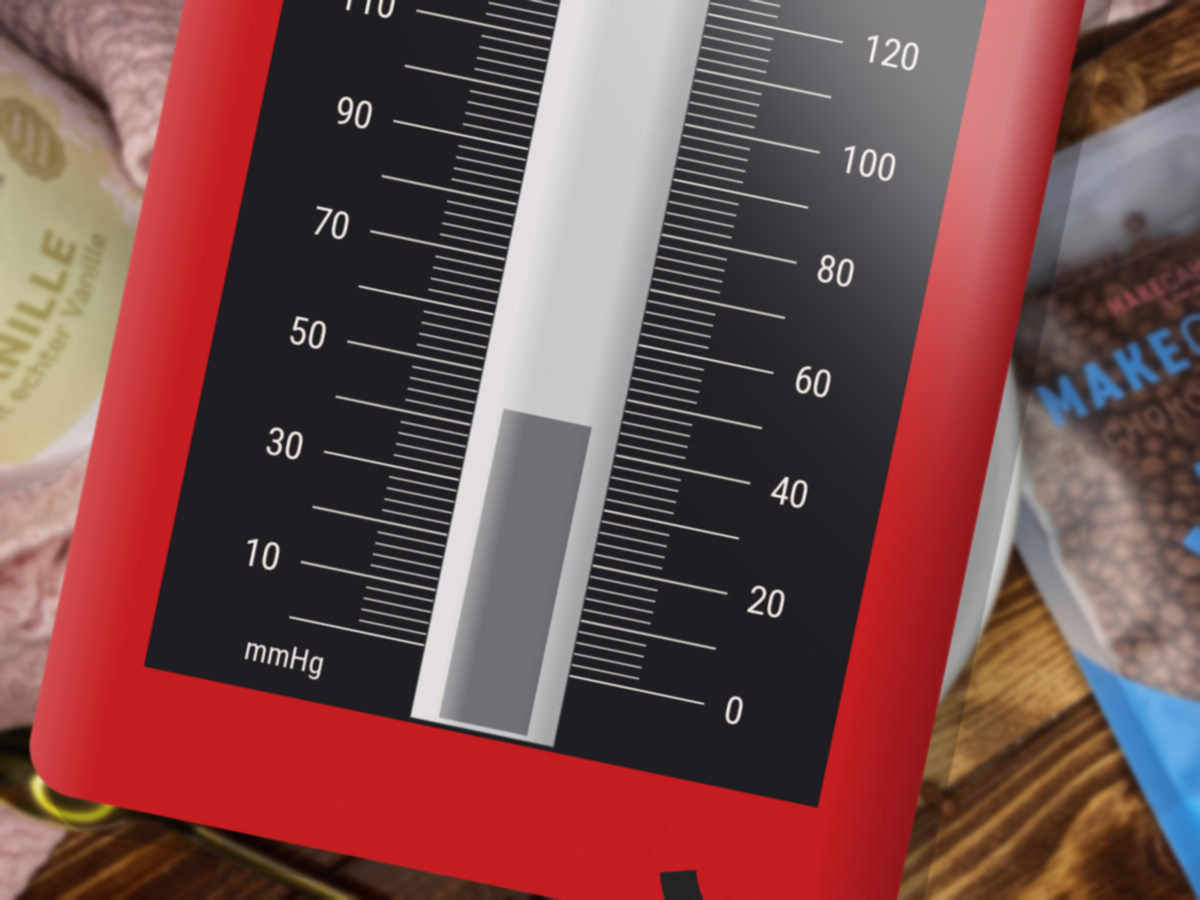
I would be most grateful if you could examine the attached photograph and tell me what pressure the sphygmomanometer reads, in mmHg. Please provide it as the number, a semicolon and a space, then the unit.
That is 44; mmHg
